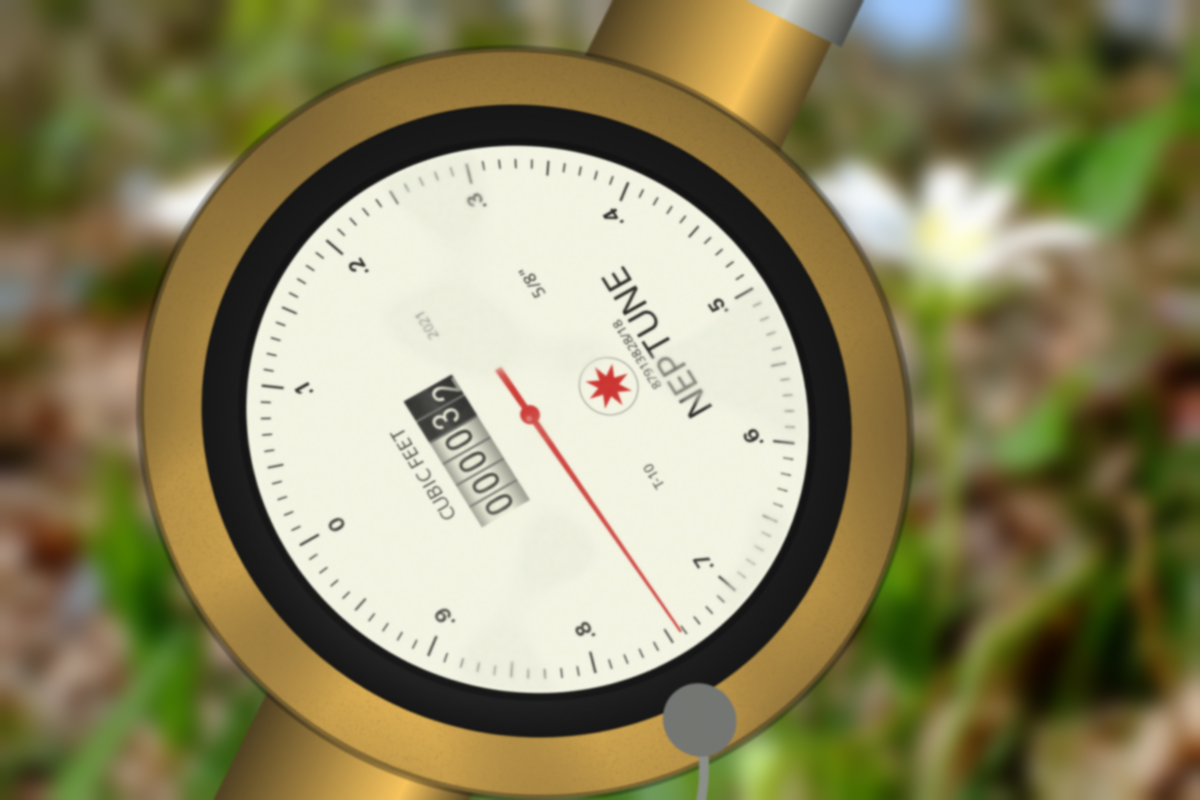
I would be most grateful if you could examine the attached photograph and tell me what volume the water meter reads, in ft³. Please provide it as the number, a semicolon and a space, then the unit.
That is 31.74; ft³
